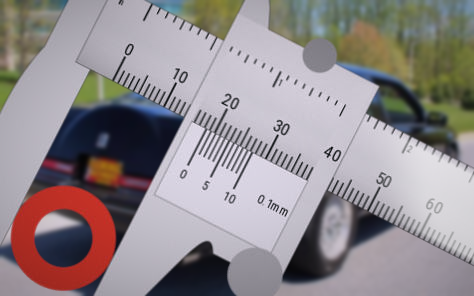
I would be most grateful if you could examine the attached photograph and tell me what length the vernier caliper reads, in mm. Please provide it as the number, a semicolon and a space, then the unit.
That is 18.4; mm
